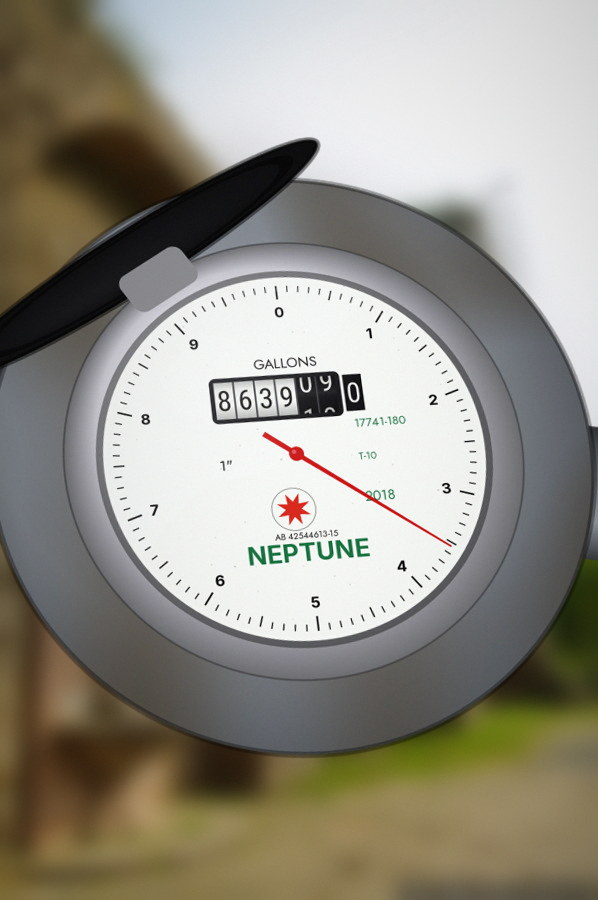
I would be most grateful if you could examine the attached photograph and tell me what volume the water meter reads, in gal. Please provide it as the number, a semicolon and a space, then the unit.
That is 8639093.5; gal
